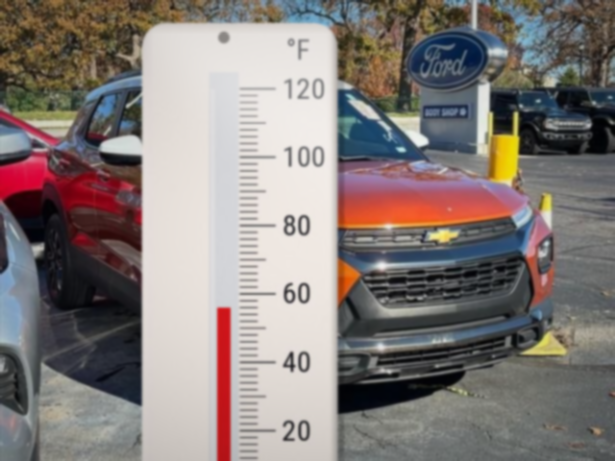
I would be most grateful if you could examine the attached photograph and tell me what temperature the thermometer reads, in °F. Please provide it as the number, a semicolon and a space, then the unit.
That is 56; °F
